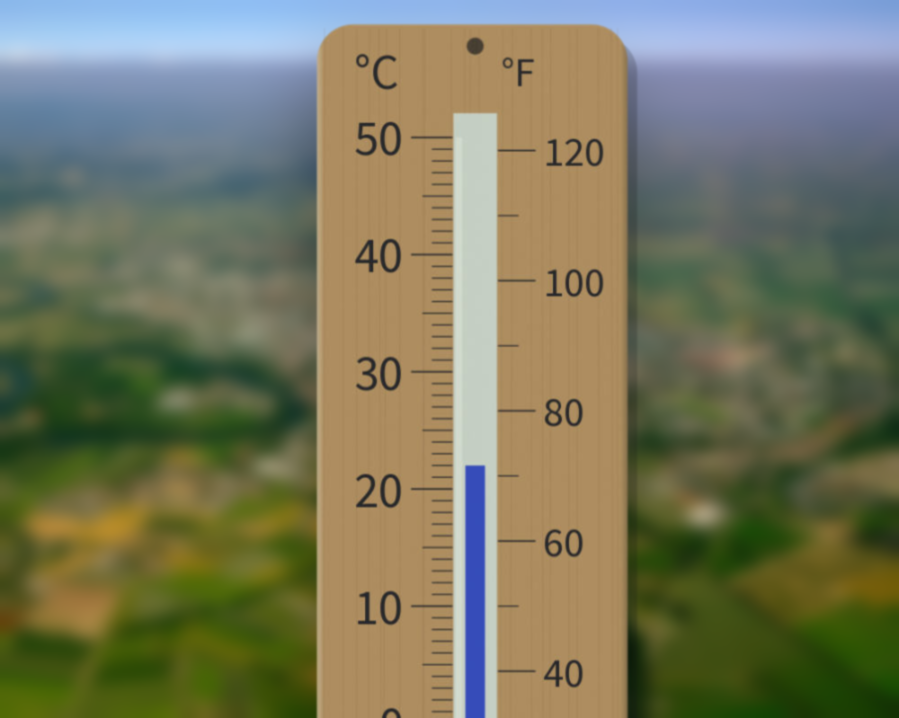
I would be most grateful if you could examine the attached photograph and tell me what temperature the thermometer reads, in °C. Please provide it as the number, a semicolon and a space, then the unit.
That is 22; °C
